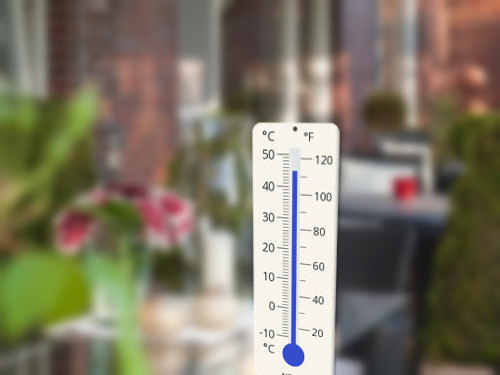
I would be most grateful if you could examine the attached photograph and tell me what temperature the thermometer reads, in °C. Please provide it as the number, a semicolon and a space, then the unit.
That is 45; °C
